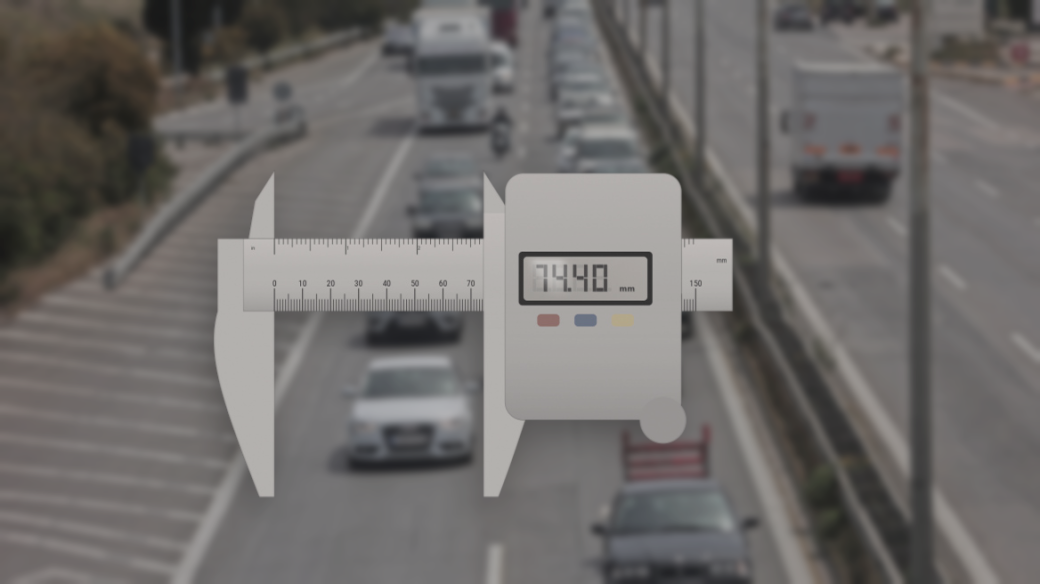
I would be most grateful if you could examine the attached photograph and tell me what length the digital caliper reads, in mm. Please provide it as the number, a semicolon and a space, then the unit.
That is 74.40; mm
